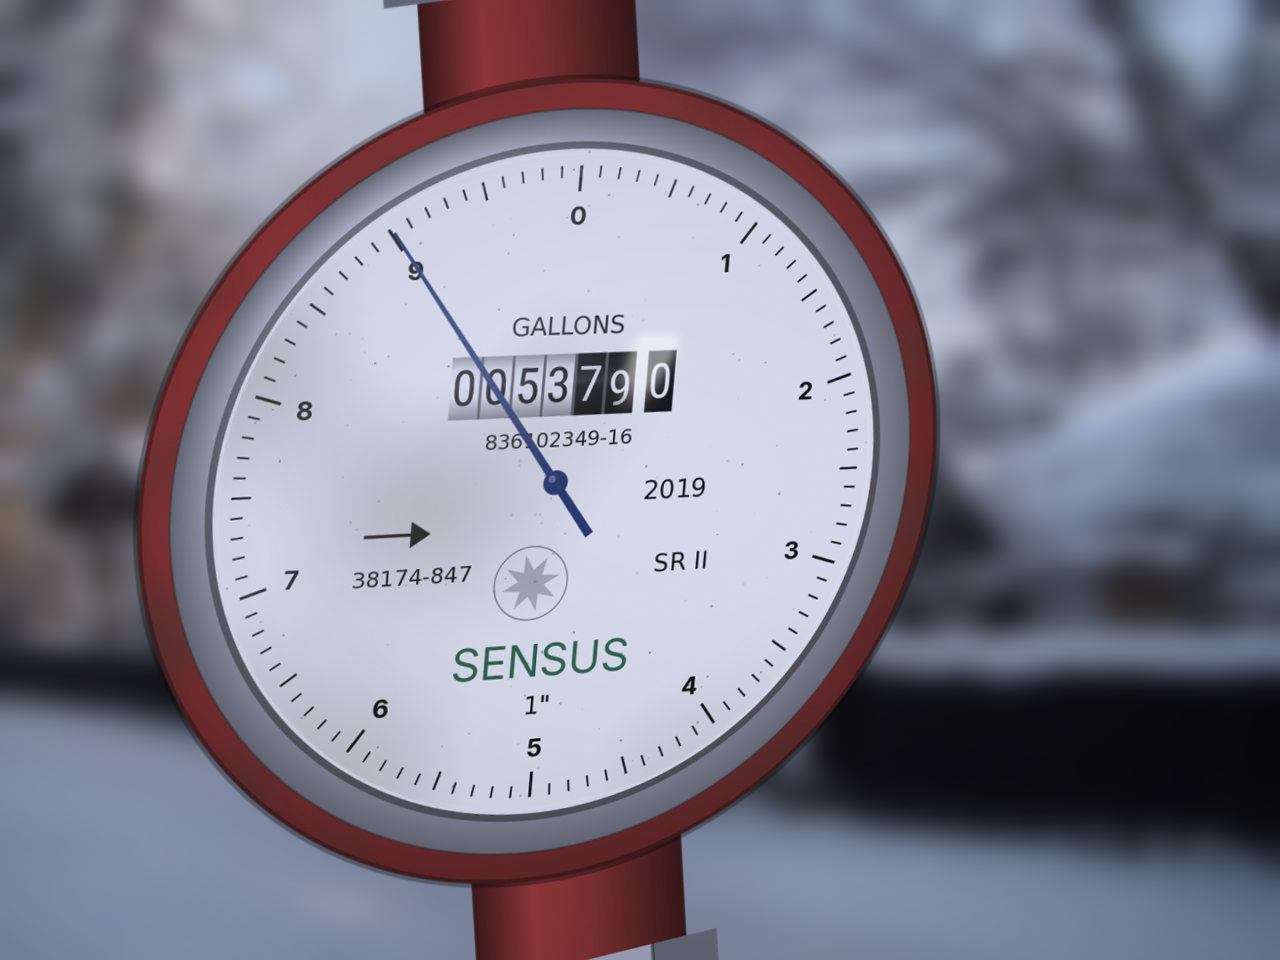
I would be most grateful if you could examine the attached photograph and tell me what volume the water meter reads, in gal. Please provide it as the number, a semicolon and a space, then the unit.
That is 53789.0; gal
